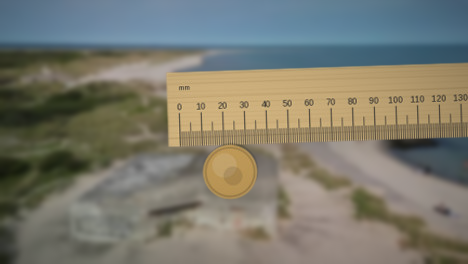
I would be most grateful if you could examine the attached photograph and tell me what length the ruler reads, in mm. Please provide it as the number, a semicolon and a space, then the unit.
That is 25; mm
